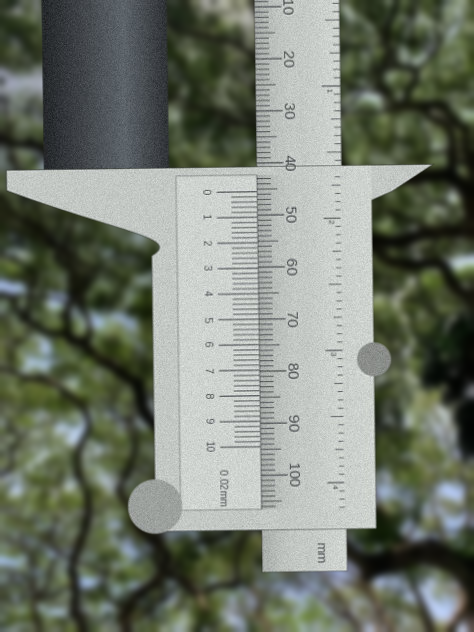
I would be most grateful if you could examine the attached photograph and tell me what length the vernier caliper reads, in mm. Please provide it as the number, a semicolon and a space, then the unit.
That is 45.5; mm
